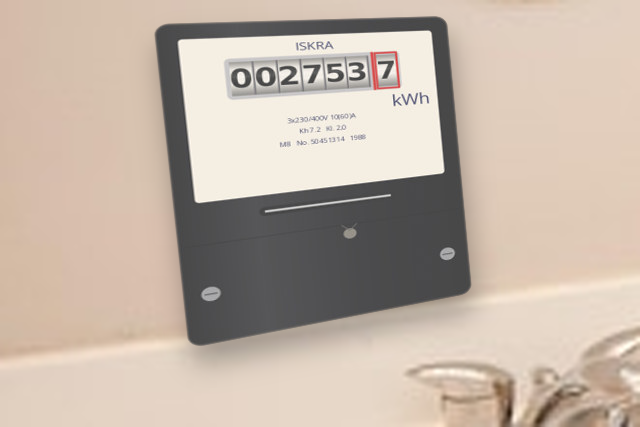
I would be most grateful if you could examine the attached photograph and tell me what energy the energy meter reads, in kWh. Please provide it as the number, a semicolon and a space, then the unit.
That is 2753.7; kWh
